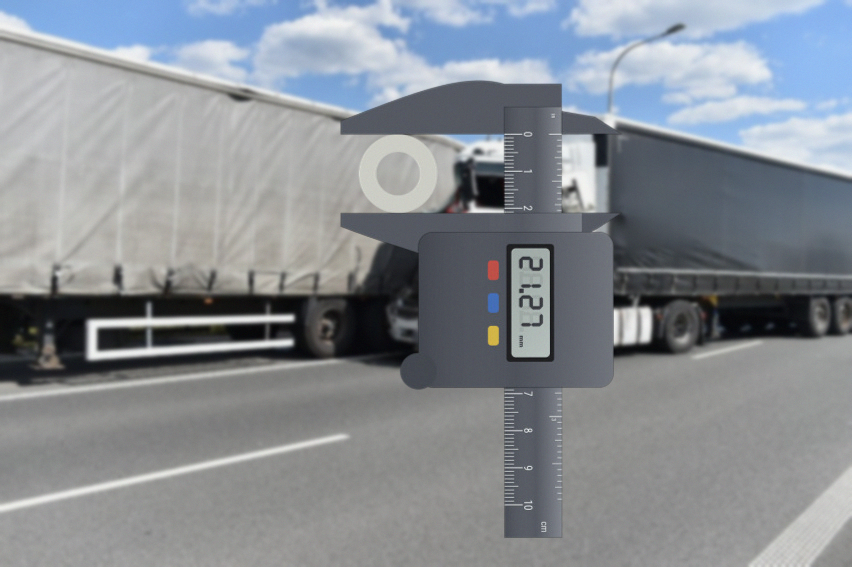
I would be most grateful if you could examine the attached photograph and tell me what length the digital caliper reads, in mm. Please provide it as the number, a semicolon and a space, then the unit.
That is 21.27; mm
